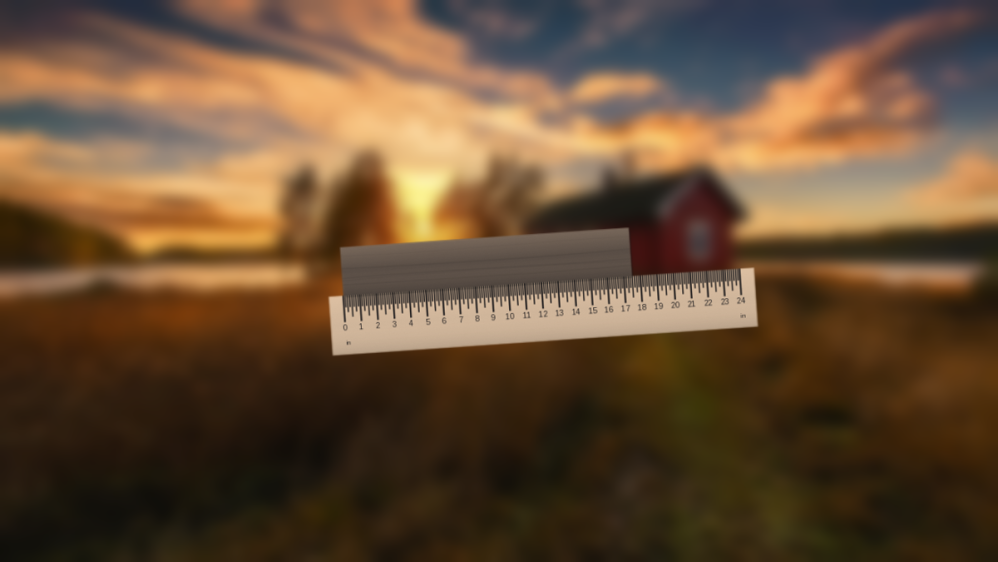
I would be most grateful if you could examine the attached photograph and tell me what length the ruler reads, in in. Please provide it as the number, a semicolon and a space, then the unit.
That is 17.5; in
